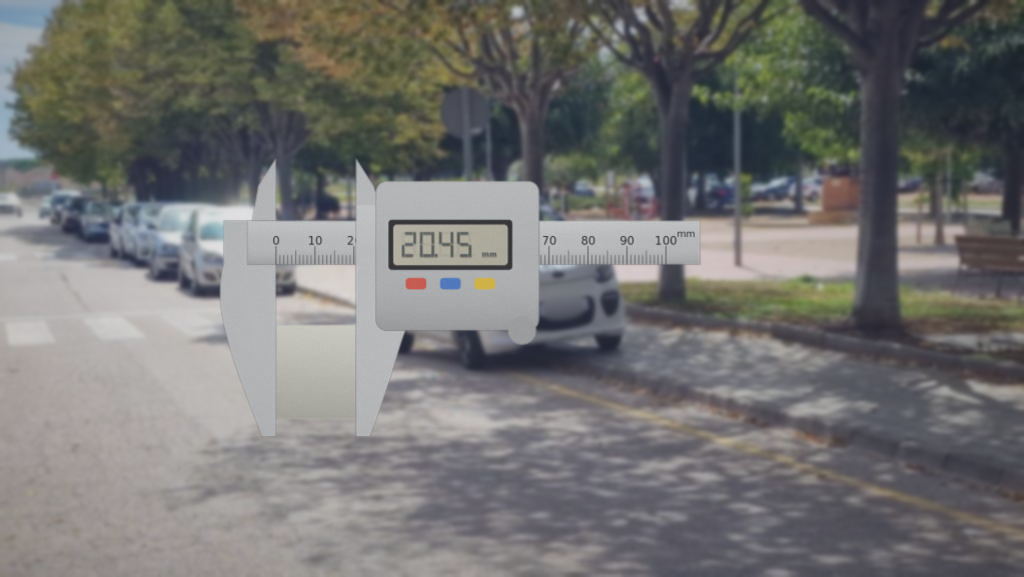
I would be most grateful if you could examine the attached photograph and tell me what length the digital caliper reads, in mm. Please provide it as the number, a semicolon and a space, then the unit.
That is 20.45; mm
